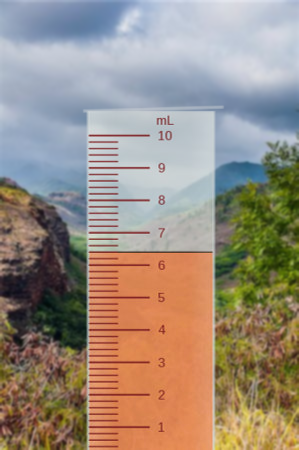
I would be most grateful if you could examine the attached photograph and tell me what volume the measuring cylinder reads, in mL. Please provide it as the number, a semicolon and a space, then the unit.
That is 6.4; mL
